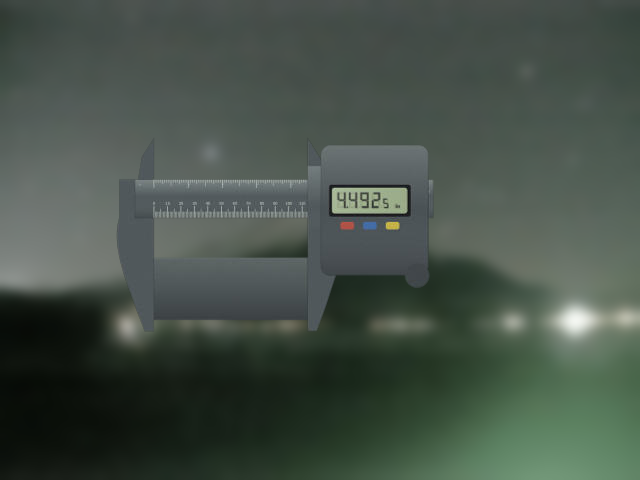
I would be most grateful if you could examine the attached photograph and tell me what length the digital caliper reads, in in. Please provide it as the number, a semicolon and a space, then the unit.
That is 4.4925; in
